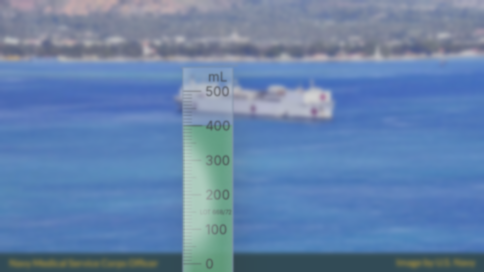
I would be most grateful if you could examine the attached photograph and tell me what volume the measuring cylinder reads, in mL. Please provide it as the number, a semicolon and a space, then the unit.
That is 400; mL
